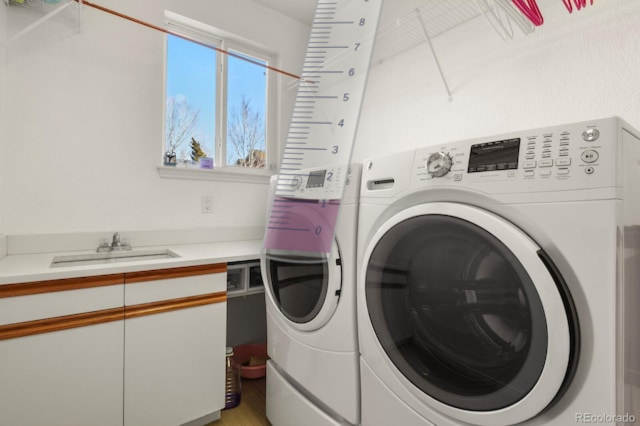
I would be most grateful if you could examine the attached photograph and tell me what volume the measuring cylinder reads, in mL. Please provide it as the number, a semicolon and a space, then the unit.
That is 1; mL
